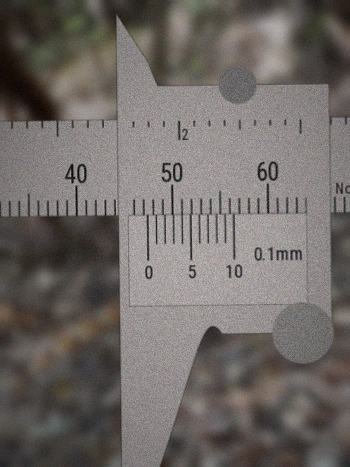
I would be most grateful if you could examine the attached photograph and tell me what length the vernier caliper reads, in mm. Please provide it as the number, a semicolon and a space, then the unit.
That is 47.4; mm
